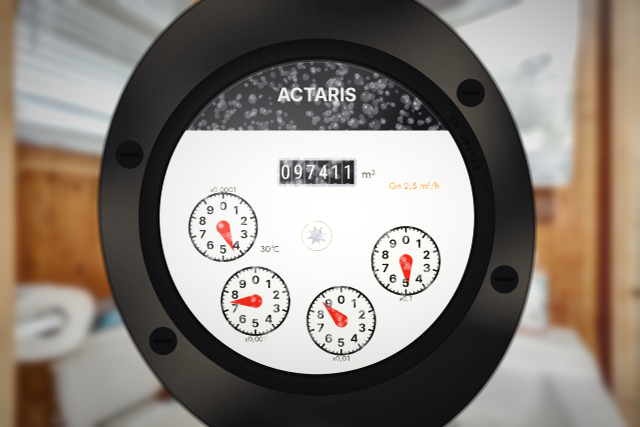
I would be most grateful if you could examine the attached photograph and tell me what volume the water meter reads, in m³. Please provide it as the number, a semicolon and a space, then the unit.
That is 97411.4874; m³
